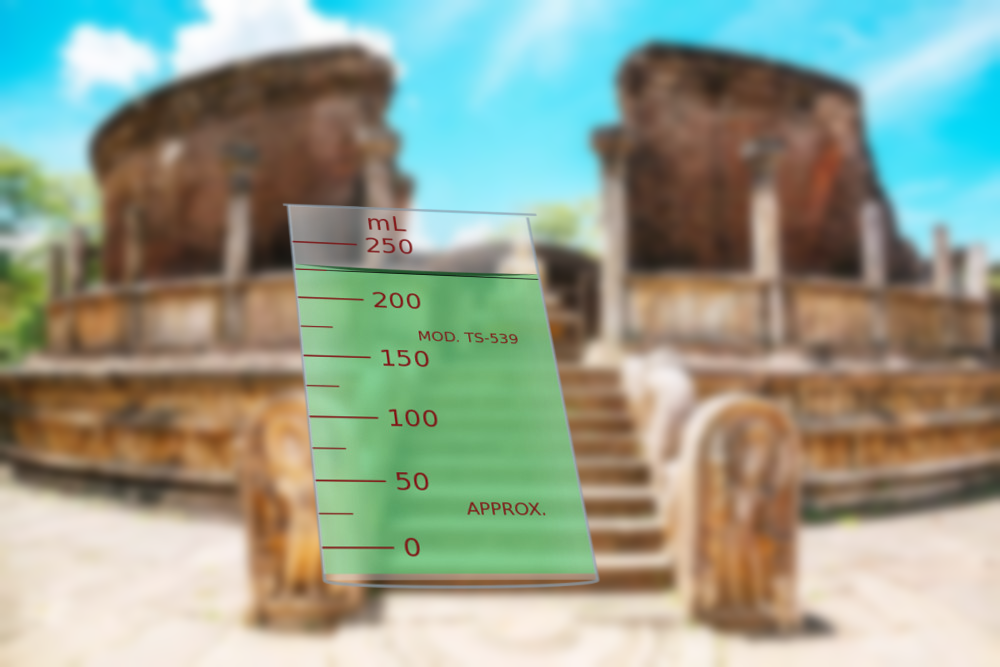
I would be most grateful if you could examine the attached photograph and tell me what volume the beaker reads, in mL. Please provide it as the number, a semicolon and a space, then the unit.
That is 225; mL
